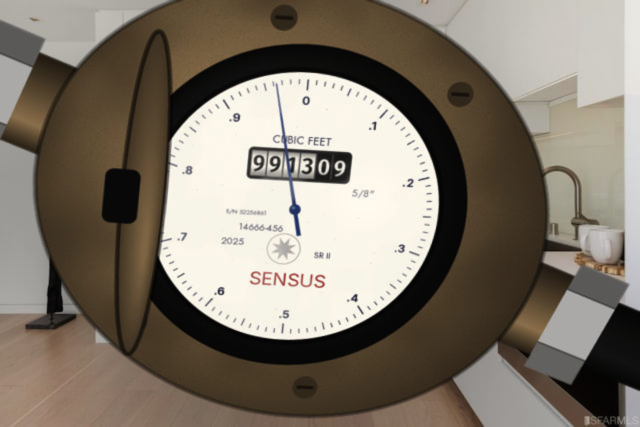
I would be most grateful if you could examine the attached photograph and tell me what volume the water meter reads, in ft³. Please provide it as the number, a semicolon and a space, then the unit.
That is 991308.96; ft³
